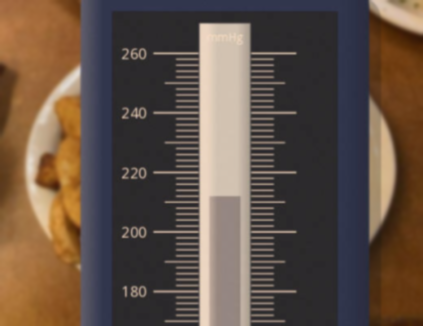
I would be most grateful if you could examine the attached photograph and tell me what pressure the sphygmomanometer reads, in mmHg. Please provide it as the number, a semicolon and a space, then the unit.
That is 212; mmHg
